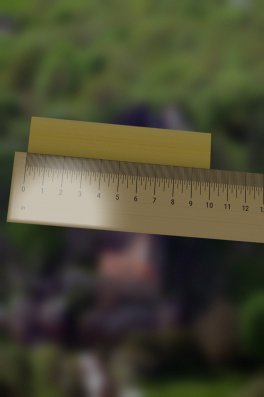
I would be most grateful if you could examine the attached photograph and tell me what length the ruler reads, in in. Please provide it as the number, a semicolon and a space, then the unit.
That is 10; in
